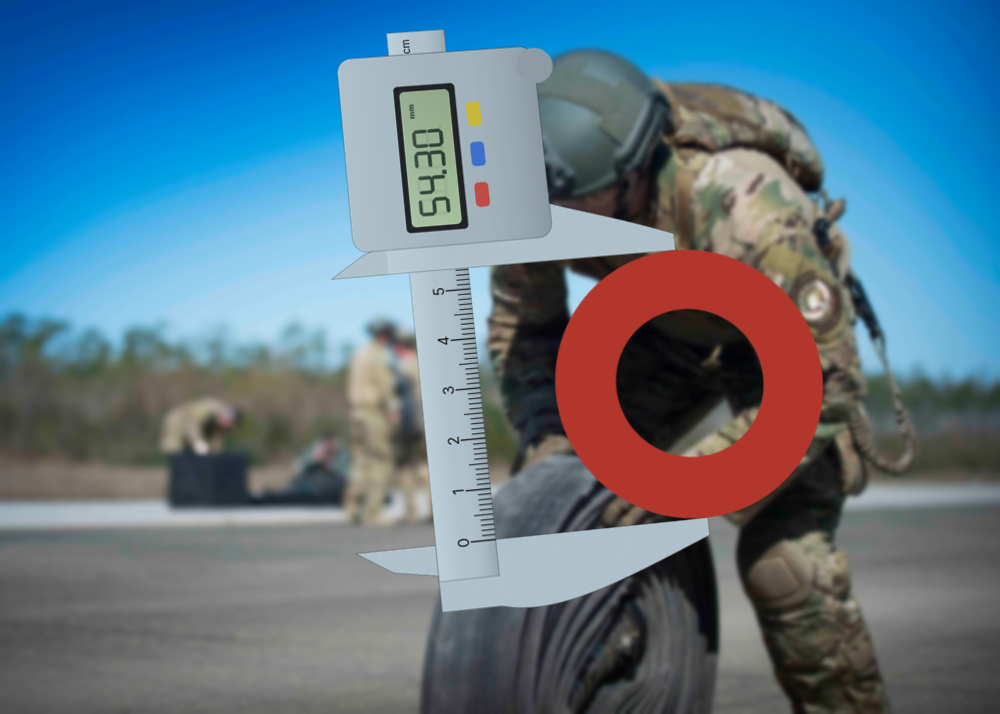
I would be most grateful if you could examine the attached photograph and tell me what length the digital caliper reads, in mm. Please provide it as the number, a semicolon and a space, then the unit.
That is 54.30; mm
